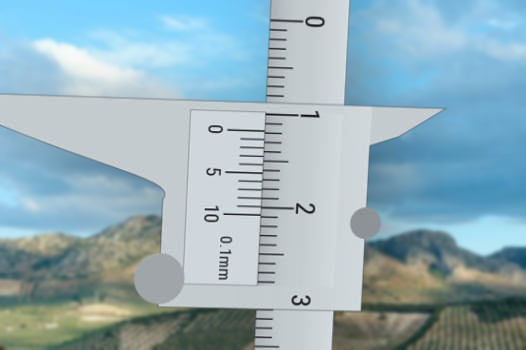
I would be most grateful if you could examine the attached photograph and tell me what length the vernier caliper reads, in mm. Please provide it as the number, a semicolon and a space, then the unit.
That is 11.8; mm
